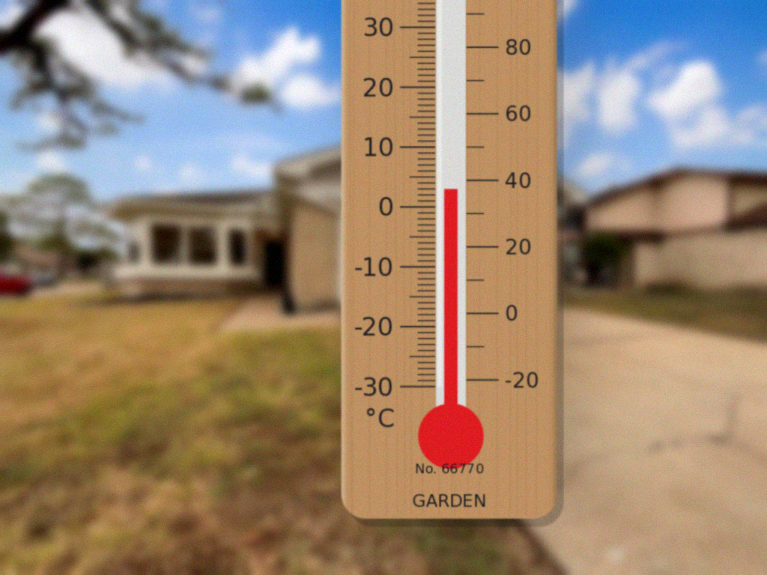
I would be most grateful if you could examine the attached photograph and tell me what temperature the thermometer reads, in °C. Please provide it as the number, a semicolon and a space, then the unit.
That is 3; °C
